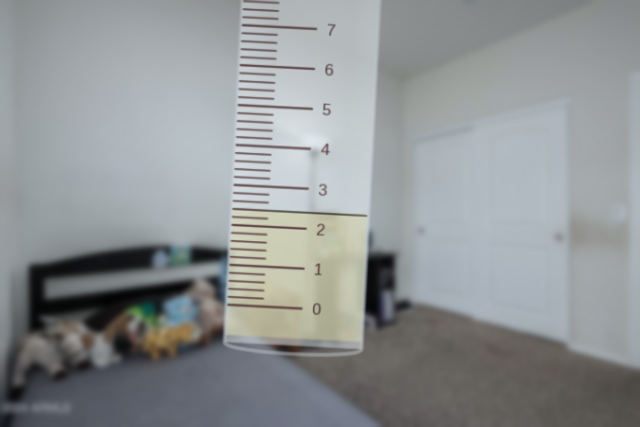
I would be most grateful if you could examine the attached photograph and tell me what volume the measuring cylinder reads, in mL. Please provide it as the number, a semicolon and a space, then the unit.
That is 2.4; mL
